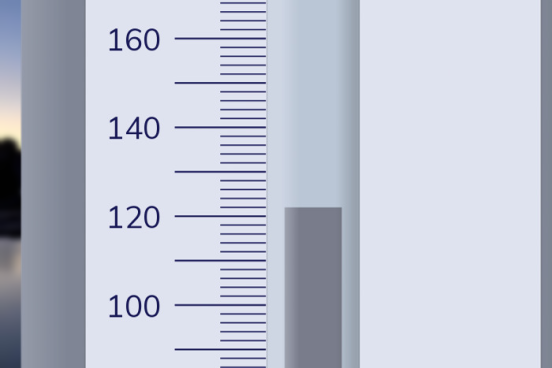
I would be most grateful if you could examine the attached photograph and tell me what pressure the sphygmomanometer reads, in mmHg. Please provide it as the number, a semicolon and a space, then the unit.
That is 122; mmHg
